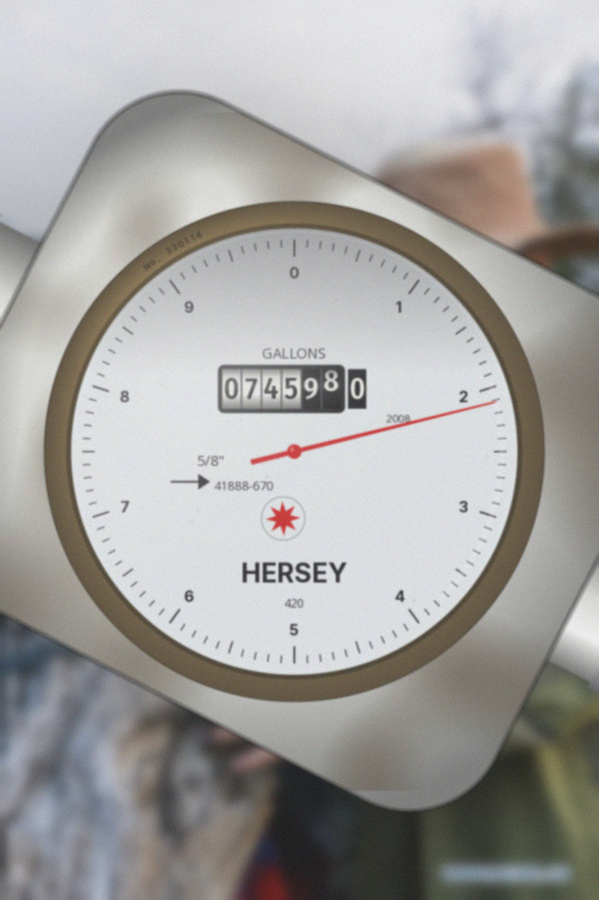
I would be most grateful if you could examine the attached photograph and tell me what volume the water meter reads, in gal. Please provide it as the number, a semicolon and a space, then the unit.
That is 745982.1; gal
